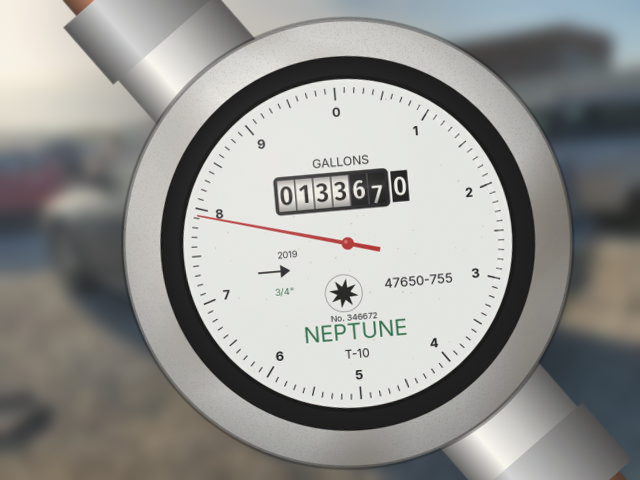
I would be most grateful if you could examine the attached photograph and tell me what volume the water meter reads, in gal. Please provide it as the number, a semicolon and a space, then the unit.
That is 133667.9; gal
